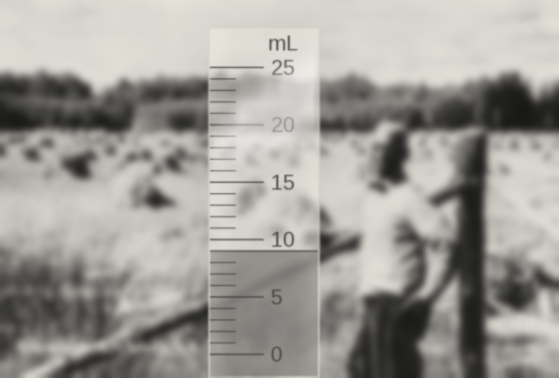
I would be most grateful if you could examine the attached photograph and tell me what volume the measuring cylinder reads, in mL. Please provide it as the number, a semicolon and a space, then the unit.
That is 9; mL
